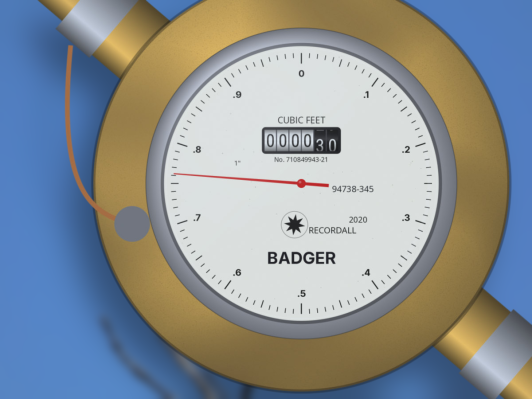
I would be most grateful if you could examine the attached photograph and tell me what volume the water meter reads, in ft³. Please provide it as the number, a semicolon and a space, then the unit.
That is 29.76; ft³
